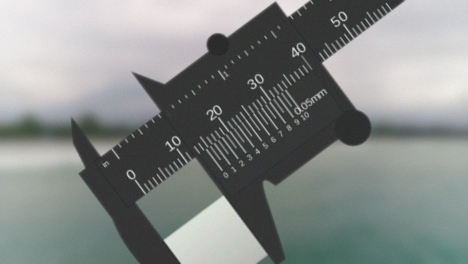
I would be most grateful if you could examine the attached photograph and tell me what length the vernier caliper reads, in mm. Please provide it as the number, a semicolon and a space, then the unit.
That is 14.5; mm
